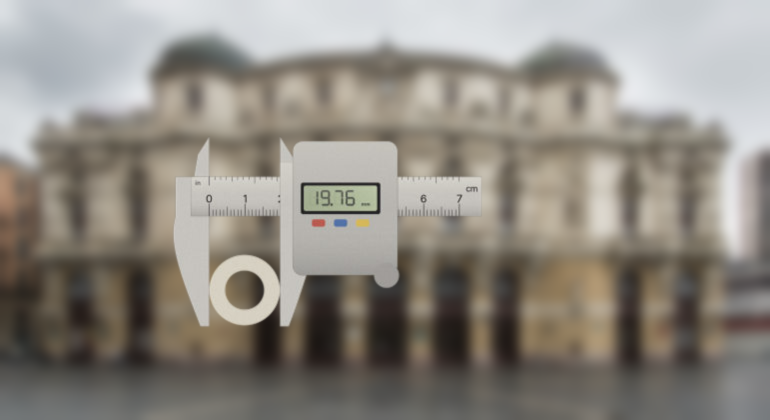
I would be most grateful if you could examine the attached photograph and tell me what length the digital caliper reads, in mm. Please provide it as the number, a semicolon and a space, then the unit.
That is 19.76; mm
